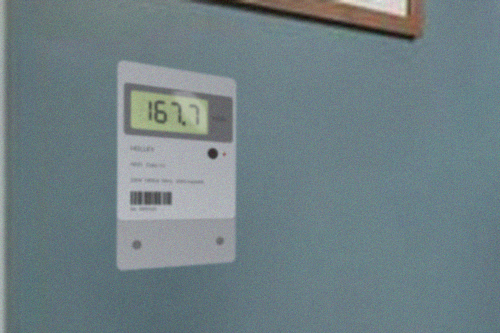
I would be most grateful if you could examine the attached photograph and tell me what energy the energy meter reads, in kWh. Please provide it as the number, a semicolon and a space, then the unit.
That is 167.7; kWh
